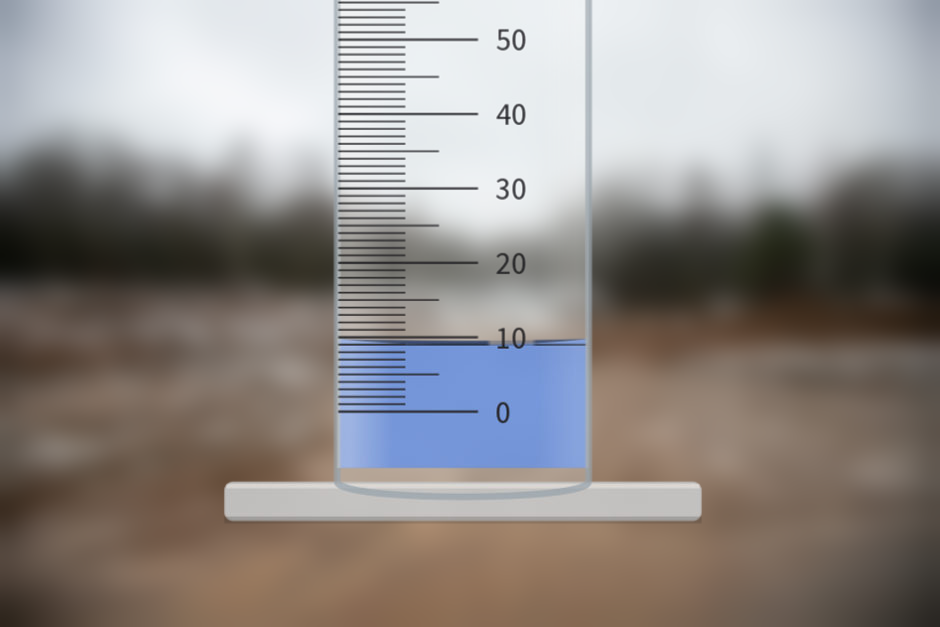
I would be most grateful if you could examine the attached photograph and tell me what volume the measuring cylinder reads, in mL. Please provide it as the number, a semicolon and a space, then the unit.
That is 9; mL
